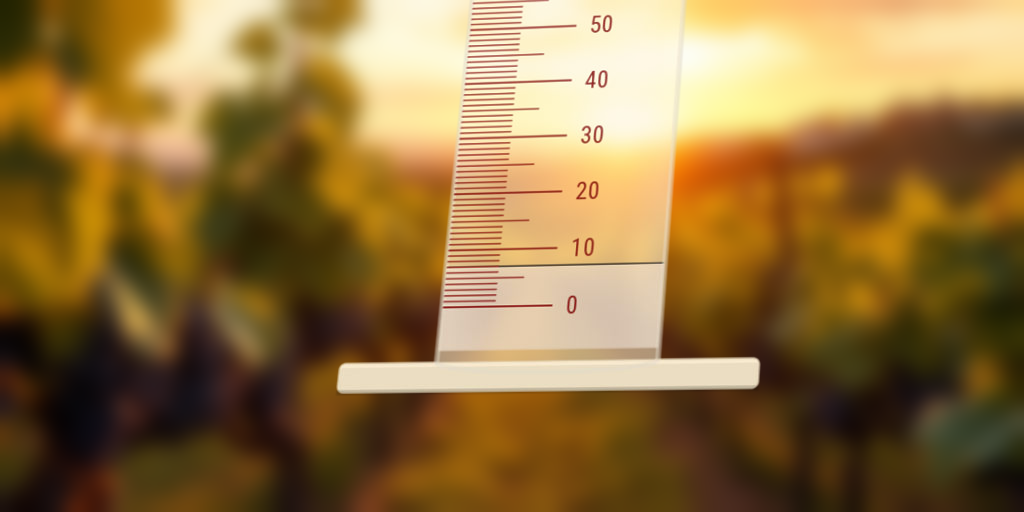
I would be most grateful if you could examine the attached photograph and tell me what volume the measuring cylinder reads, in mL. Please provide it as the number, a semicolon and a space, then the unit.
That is 7; mL
